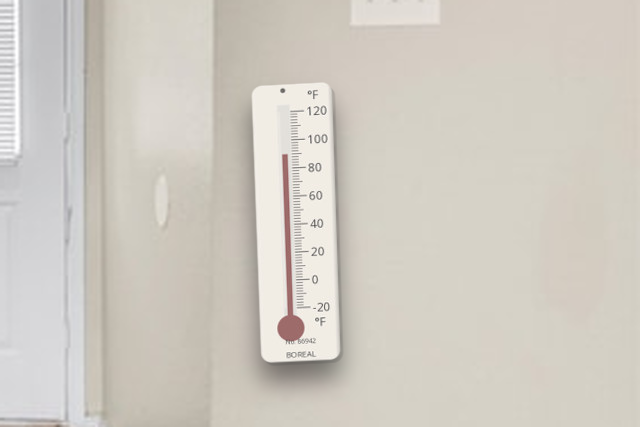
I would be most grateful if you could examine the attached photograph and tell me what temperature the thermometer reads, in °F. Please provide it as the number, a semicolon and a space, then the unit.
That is 90; °F
